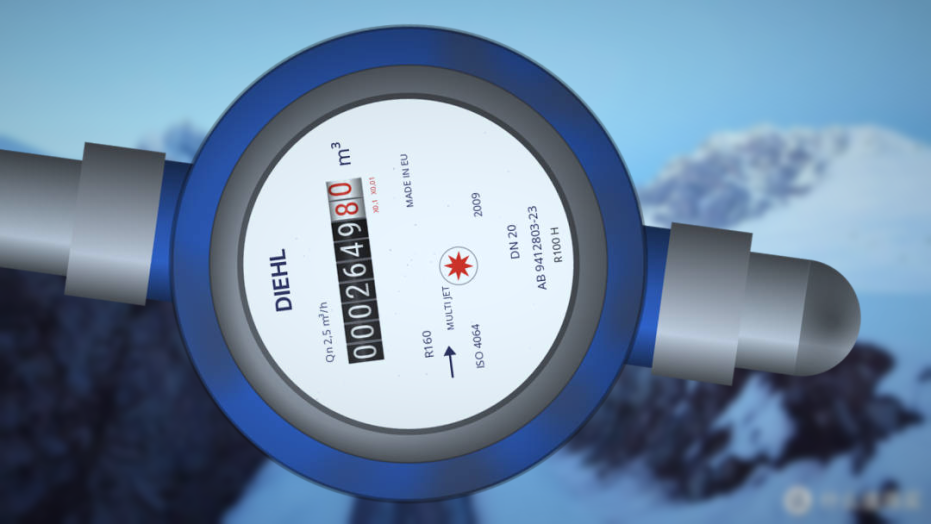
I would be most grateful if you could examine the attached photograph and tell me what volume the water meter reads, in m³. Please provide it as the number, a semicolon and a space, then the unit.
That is 2649.80; m³
